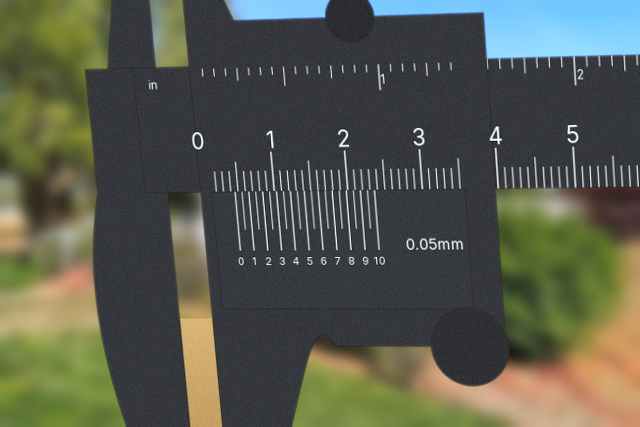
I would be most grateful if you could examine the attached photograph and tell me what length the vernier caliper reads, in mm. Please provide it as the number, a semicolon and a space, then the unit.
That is 4.6; mm
